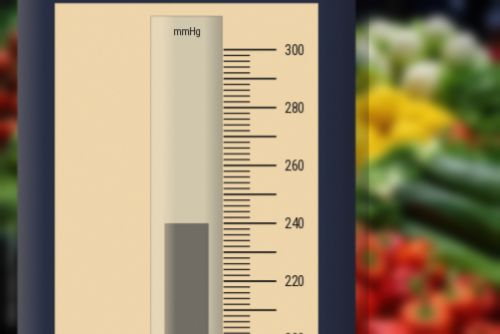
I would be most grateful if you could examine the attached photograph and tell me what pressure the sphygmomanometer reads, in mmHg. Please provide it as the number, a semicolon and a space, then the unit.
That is 240; mmHg
